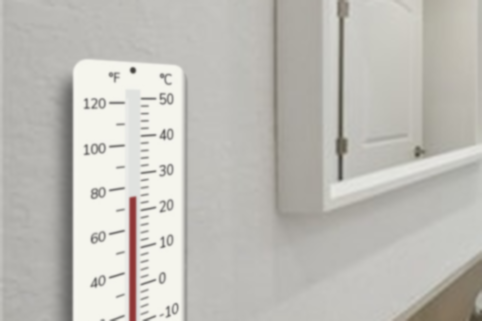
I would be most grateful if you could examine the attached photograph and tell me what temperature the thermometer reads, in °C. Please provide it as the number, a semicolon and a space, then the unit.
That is 24; °C
